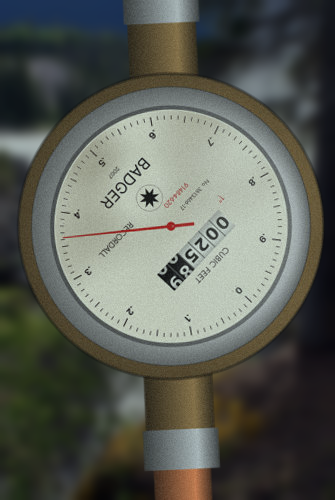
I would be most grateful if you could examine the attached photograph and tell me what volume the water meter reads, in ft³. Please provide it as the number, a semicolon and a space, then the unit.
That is 2589.36; ft³
